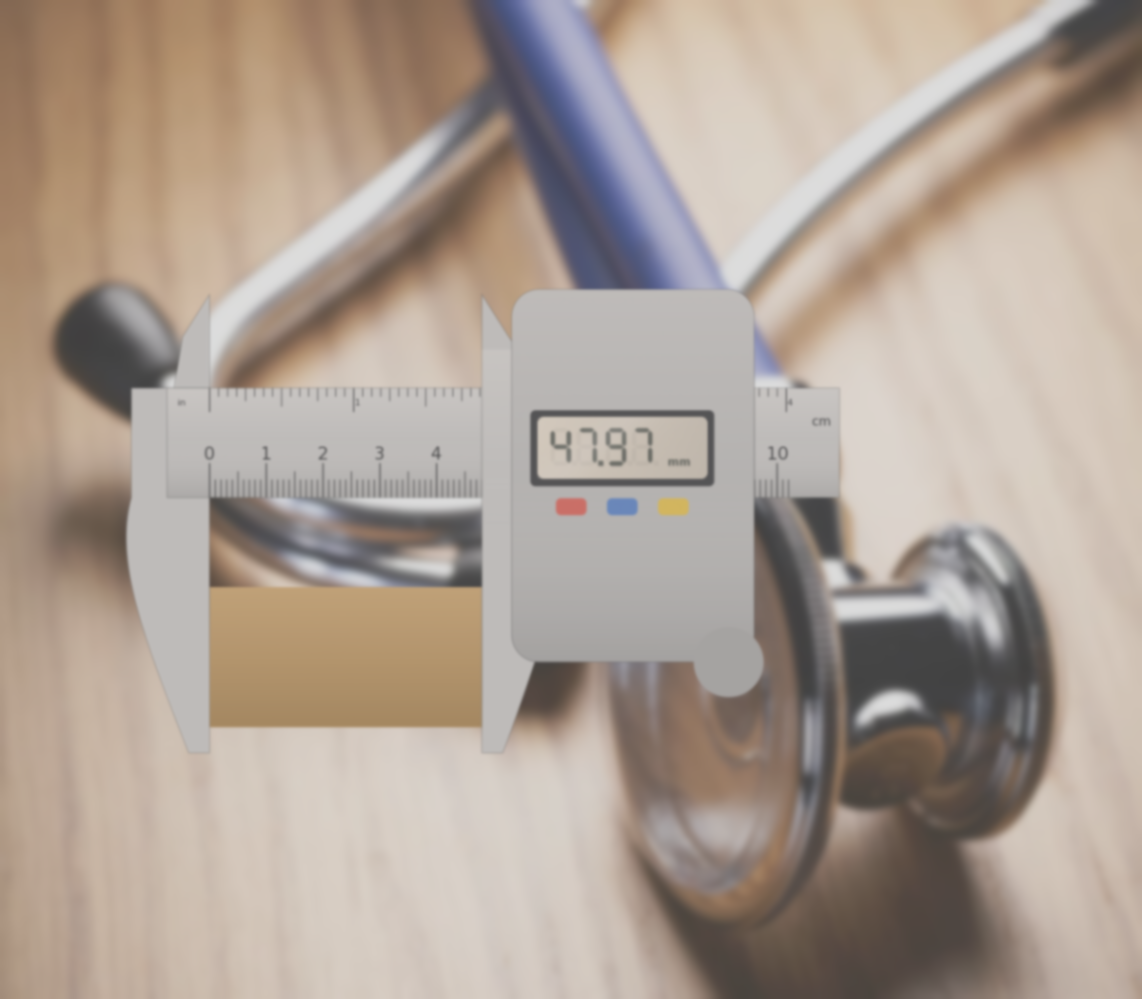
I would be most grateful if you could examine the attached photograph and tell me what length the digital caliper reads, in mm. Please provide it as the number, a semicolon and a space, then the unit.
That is 47.97; mm
